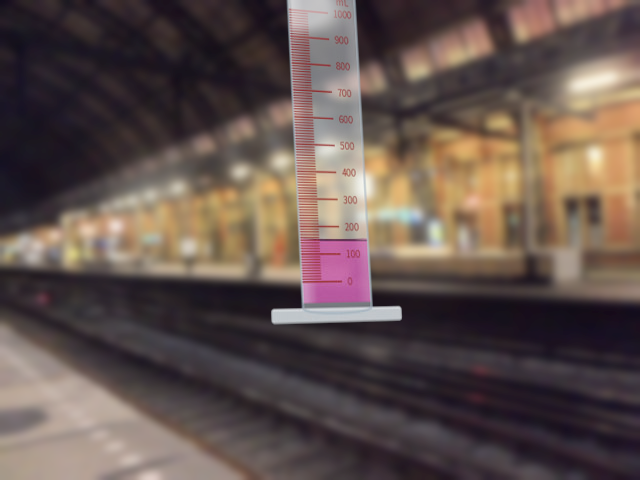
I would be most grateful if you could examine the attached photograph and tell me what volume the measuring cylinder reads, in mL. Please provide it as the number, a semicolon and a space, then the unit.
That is 150; mL
